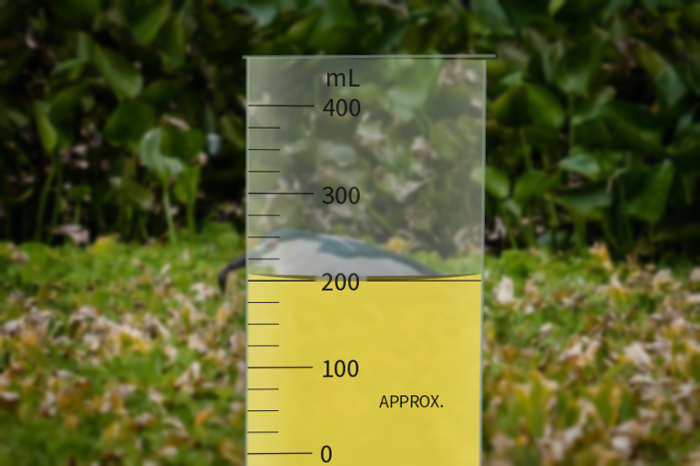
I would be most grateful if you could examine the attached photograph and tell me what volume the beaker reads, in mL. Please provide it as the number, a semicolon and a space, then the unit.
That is 200; mL
